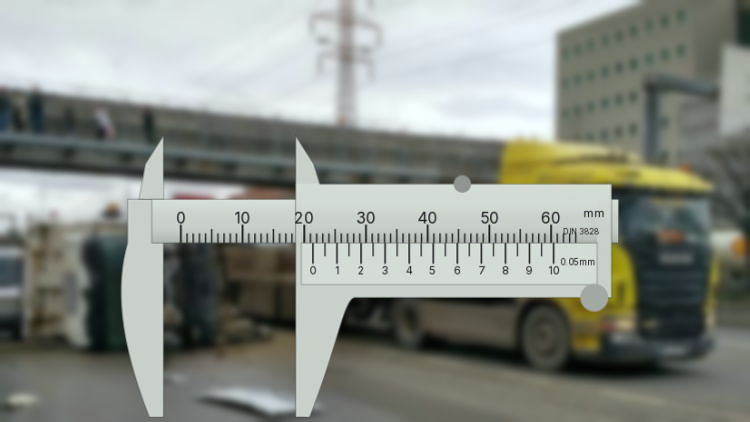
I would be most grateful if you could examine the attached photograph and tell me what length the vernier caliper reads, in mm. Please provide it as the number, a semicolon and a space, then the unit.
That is 21.4; mm
